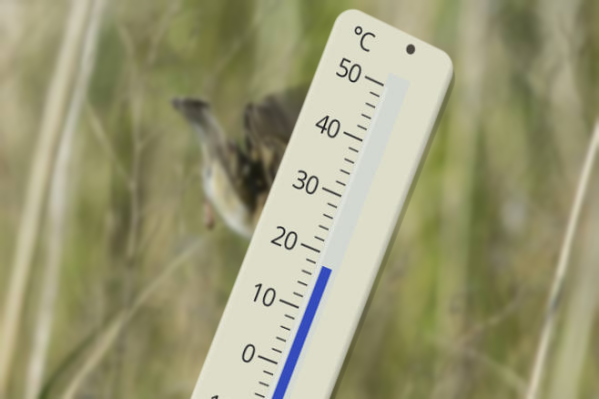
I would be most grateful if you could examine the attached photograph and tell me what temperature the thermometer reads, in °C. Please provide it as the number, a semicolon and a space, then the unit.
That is 18; °C
